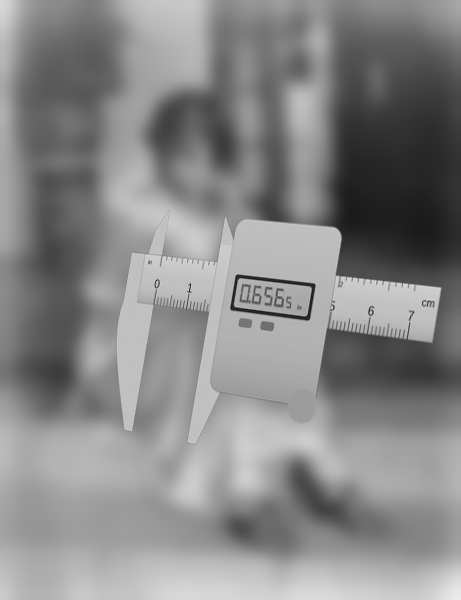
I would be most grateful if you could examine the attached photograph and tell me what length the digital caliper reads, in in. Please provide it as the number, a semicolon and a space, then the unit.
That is 0.6565; in
